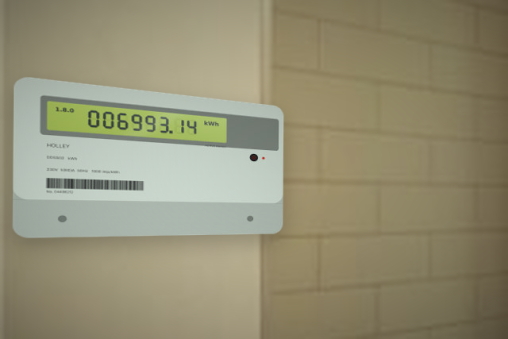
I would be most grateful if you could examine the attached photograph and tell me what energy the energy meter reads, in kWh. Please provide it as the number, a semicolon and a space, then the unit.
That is 6993.14; kWh
